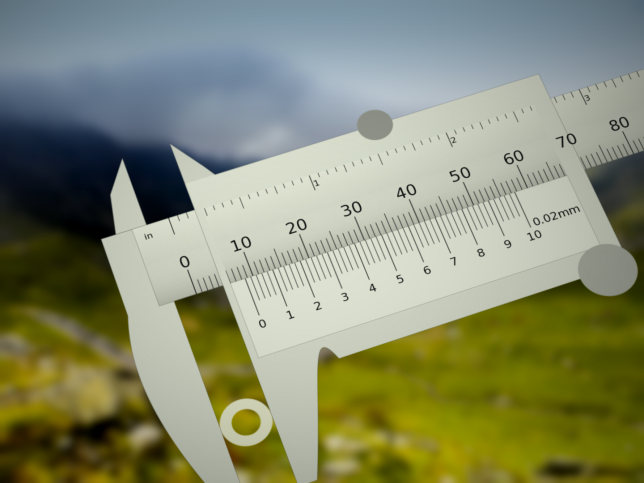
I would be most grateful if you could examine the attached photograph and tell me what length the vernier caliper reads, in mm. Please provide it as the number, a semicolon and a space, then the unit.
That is 8.6; mm
